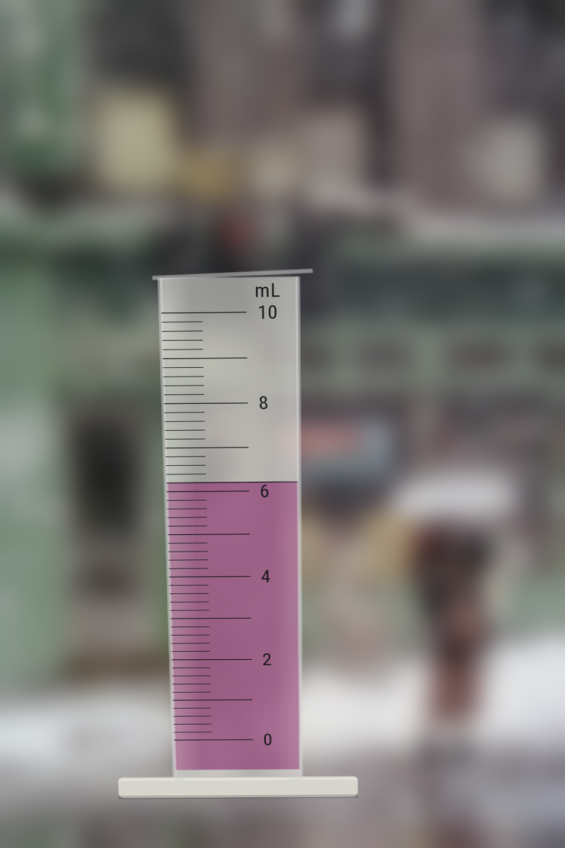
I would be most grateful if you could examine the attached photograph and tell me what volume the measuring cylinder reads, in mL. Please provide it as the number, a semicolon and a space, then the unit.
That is 6.2; mL
